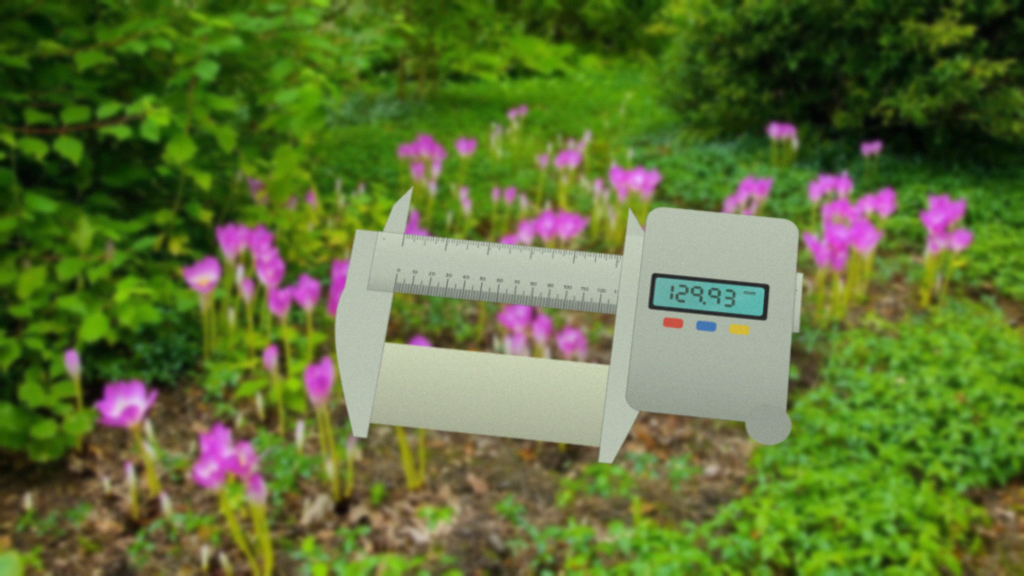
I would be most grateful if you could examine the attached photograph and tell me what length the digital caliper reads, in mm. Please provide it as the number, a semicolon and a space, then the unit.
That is 129.93; mm
